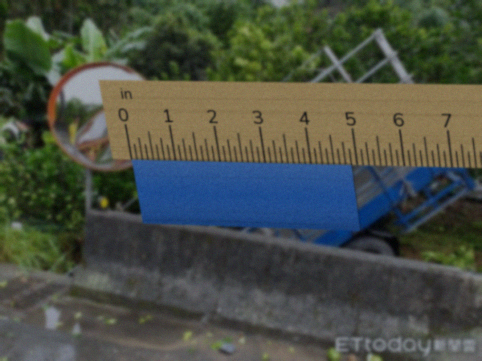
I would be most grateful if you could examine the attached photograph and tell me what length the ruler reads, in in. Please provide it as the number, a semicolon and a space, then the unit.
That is 4.875; in
